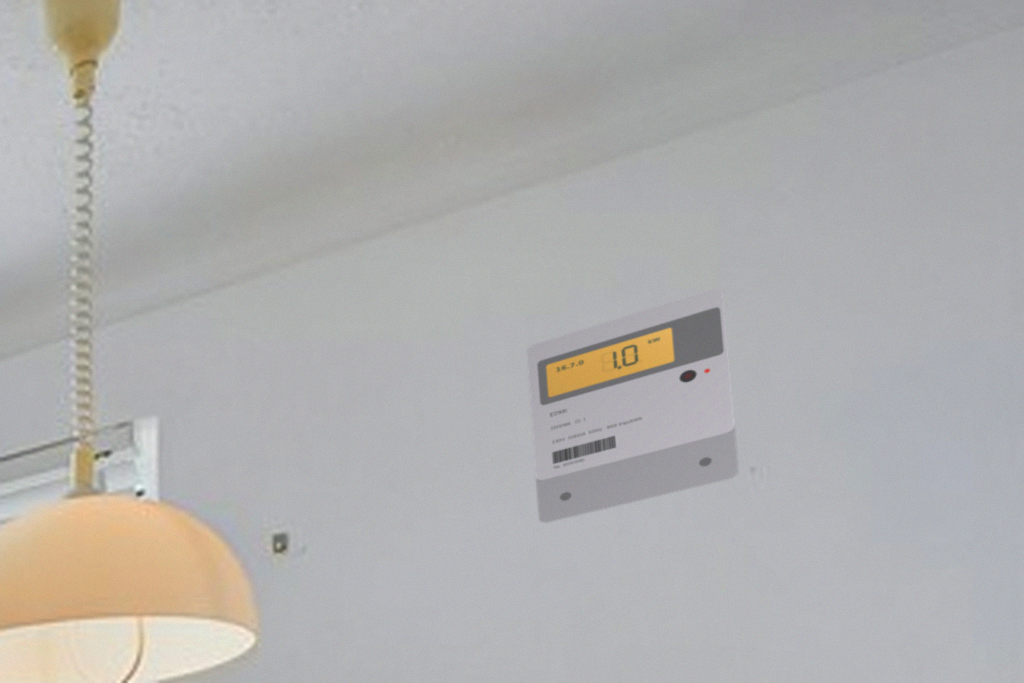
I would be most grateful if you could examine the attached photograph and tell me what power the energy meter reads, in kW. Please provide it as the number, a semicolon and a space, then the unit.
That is 1.0; kW
